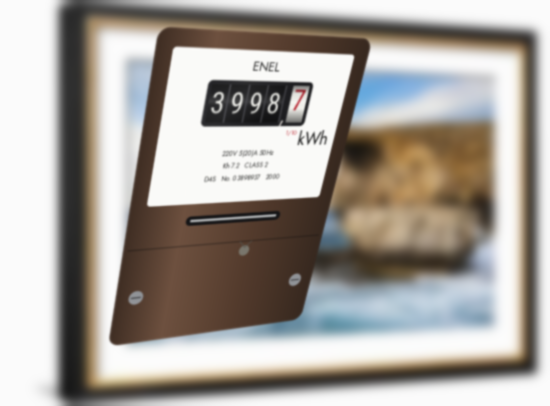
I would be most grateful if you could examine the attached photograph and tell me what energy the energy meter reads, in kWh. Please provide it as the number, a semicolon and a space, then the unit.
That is 3998.7; kWh
